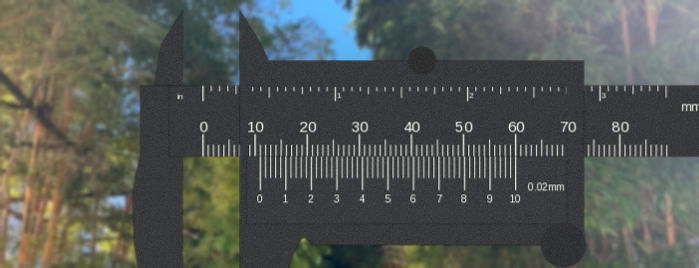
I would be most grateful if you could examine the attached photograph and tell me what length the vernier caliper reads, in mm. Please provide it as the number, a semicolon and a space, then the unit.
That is 11.0; mm
